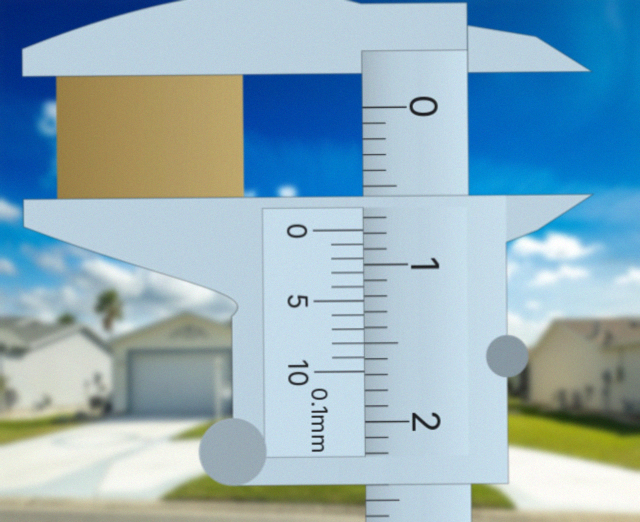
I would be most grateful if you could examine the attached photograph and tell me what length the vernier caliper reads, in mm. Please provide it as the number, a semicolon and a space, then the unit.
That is 7.8; mm
